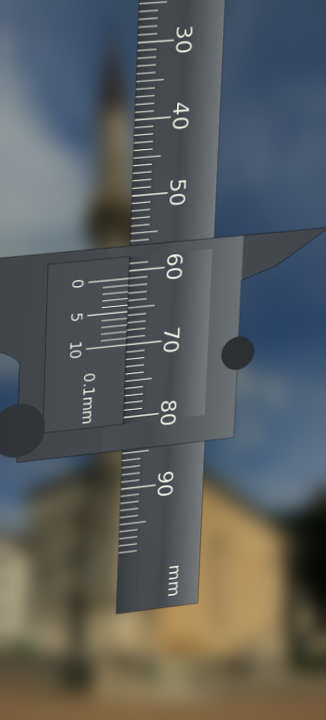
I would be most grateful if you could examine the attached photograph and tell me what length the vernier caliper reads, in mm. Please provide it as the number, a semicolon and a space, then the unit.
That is 61.0; mm
